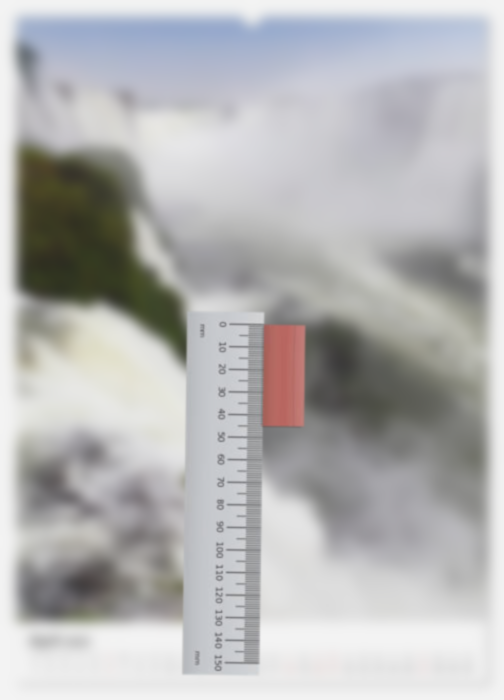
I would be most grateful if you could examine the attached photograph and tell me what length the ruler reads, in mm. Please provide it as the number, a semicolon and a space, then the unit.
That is 45; mm
